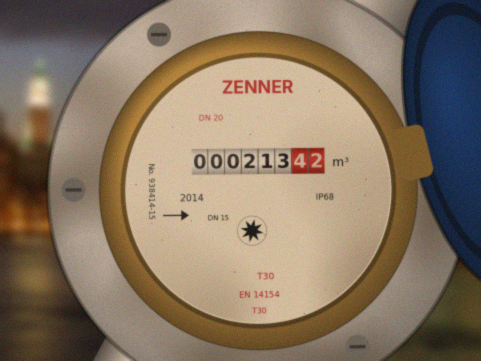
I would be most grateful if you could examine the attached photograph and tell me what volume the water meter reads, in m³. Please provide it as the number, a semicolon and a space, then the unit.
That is 213.42; m³
